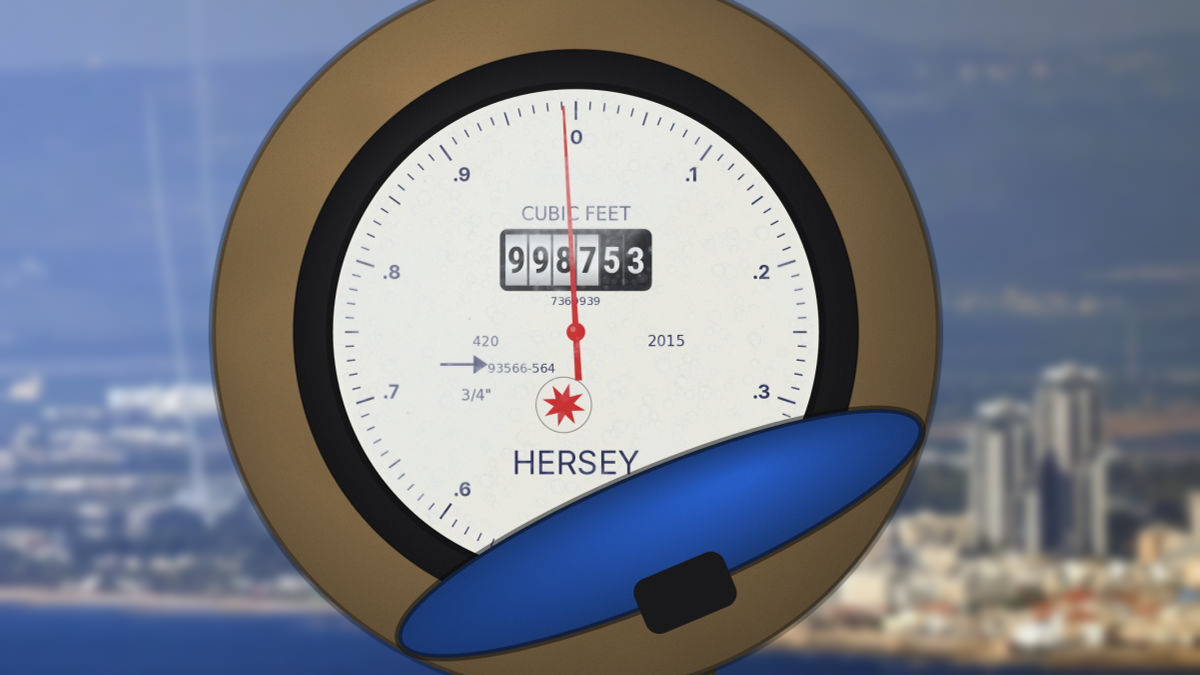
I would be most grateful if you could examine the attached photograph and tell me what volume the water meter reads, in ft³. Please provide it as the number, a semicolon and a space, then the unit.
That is 998752.99; ft³
